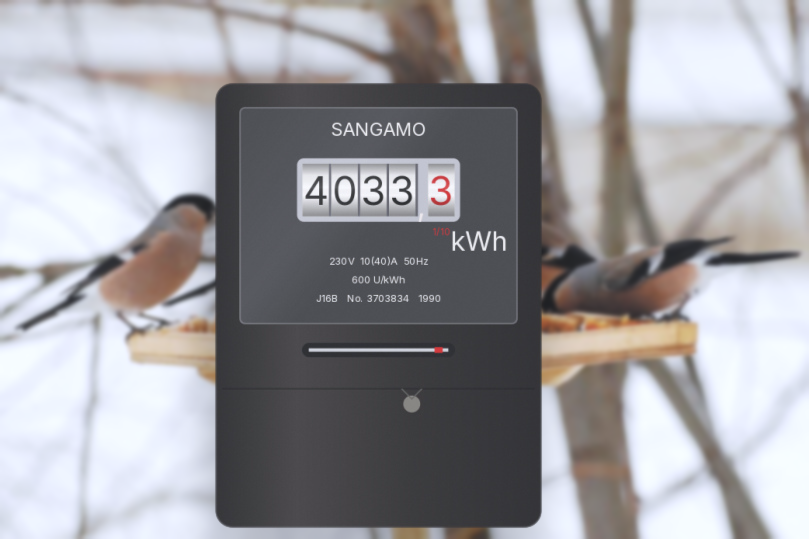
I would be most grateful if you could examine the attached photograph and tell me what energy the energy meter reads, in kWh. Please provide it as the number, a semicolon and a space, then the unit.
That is 4033.3; kWh
